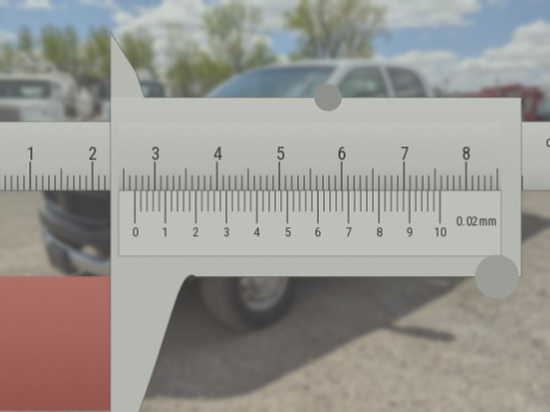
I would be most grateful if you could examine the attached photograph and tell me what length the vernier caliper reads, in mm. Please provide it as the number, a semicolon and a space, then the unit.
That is 26.8; mm
